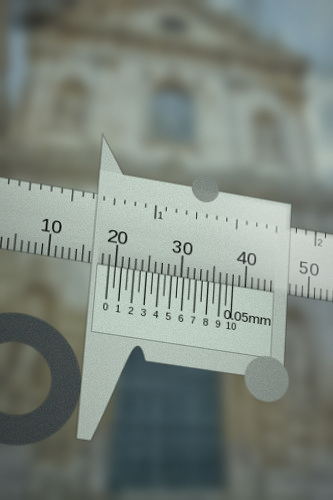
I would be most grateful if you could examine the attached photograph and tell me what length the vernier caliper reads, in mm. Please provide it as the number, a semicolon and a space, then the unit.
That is 19.0; mm
